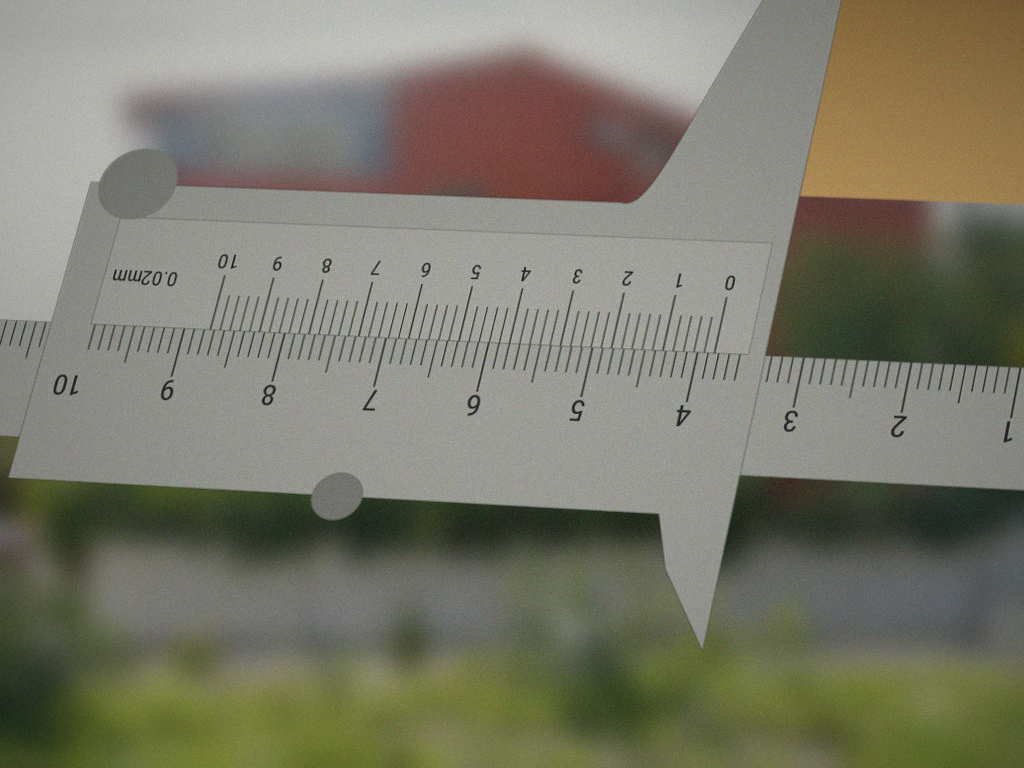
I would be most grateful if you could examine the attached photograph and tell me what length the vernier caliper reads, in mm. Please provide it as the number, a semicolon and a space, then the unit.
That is 38.4; mm
